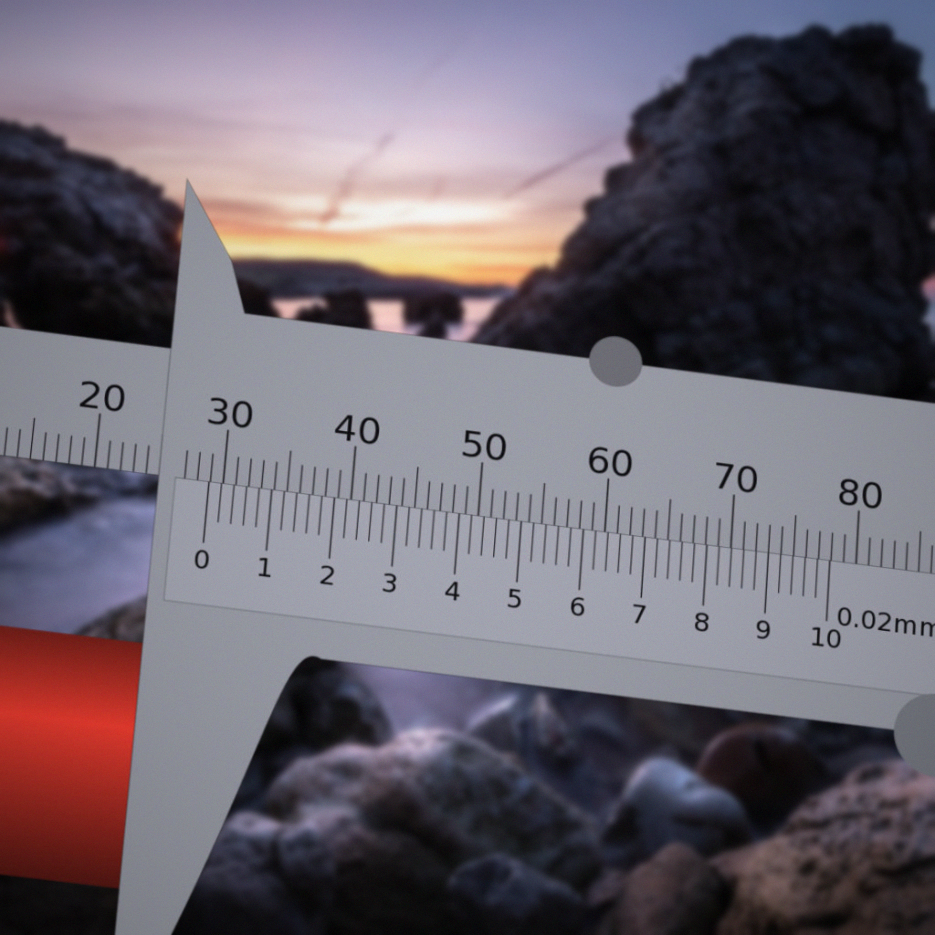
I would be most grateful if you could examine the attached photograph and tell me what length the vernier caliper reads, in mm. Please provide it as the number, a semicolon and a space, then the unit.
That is 28.9; mm
